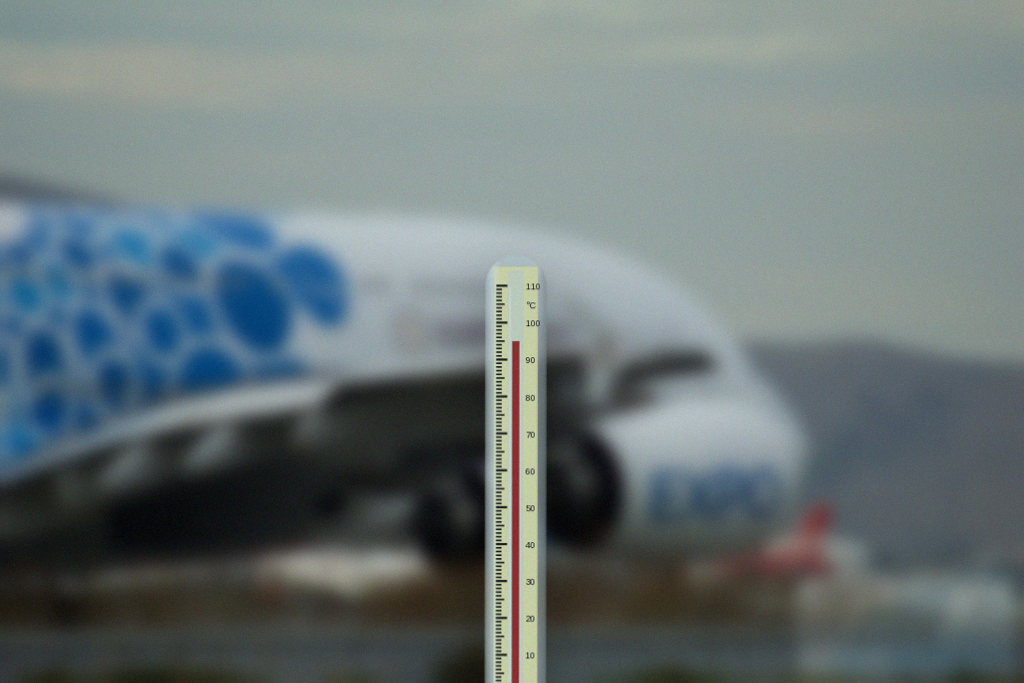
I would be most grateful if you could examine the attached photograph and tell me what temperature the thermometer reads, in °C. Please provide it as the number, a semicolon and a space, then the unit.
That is 95; °C
